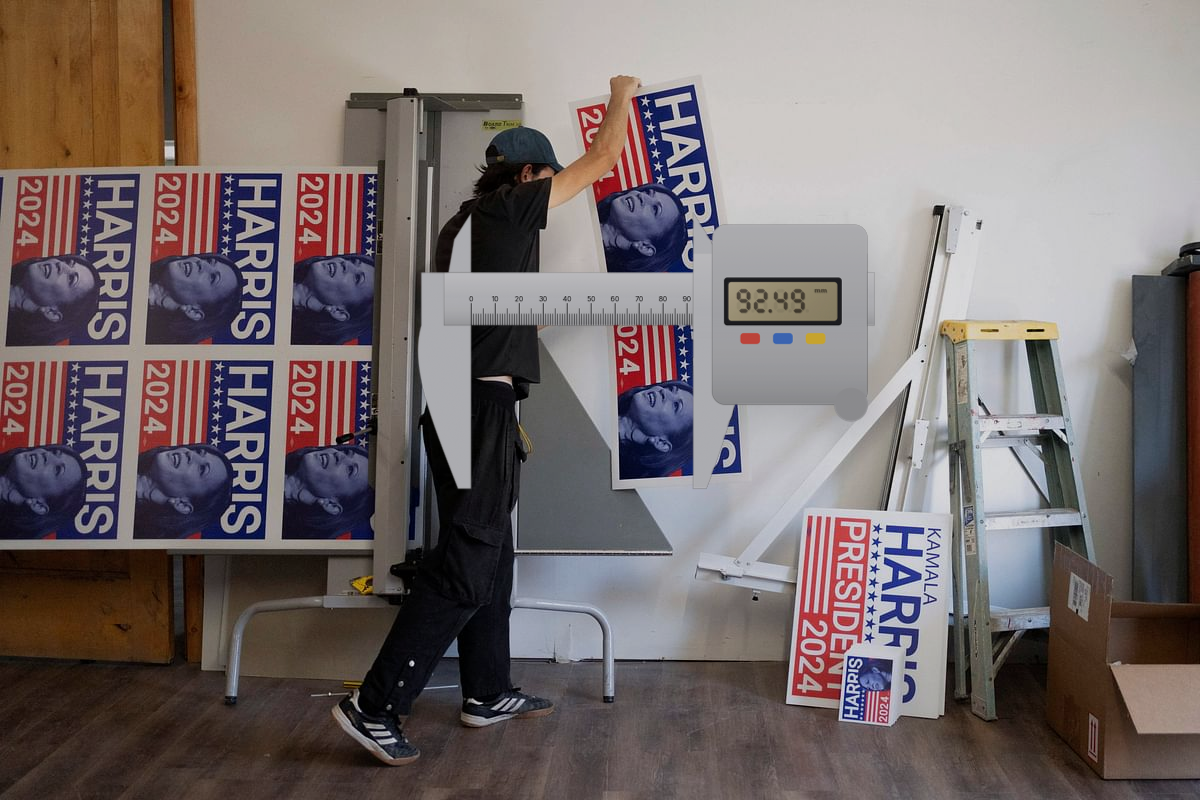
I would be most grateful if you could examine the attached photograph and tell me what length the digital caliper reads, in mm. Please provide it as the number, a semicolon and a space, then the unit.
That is 92.49; mm
